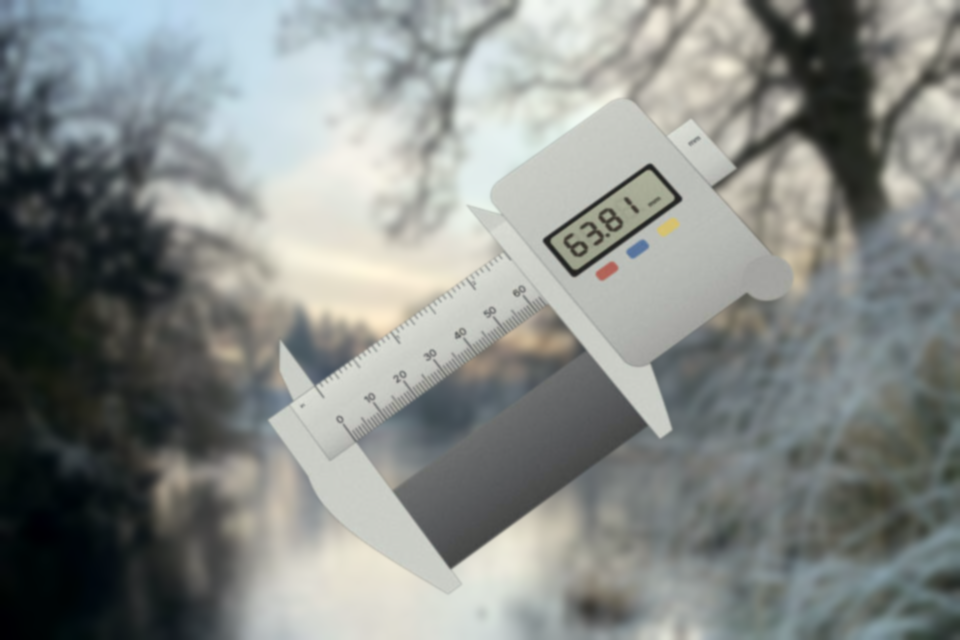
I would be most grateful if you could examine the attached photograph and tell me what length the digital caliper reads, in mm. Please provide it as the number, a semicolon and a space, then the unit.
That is 63.81; mm
